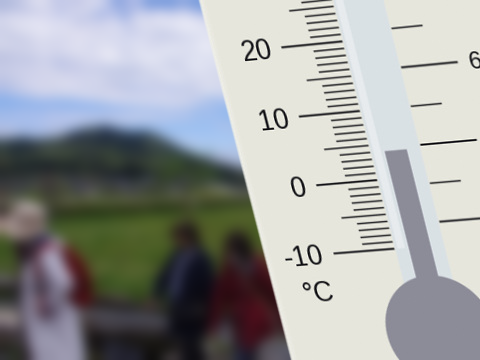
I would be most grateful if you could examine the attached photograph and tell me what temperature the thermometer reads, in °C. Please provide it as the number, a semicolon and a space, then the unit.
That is 4; °C
